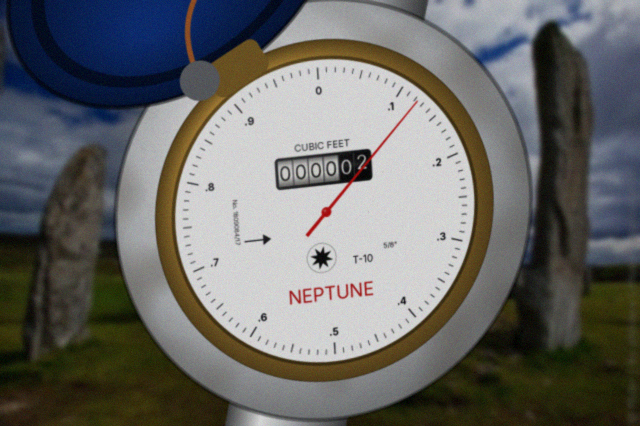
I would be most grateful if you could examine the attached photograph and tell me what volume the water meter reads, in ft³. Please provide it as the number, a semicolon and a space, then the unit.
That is 2.12; ft³
